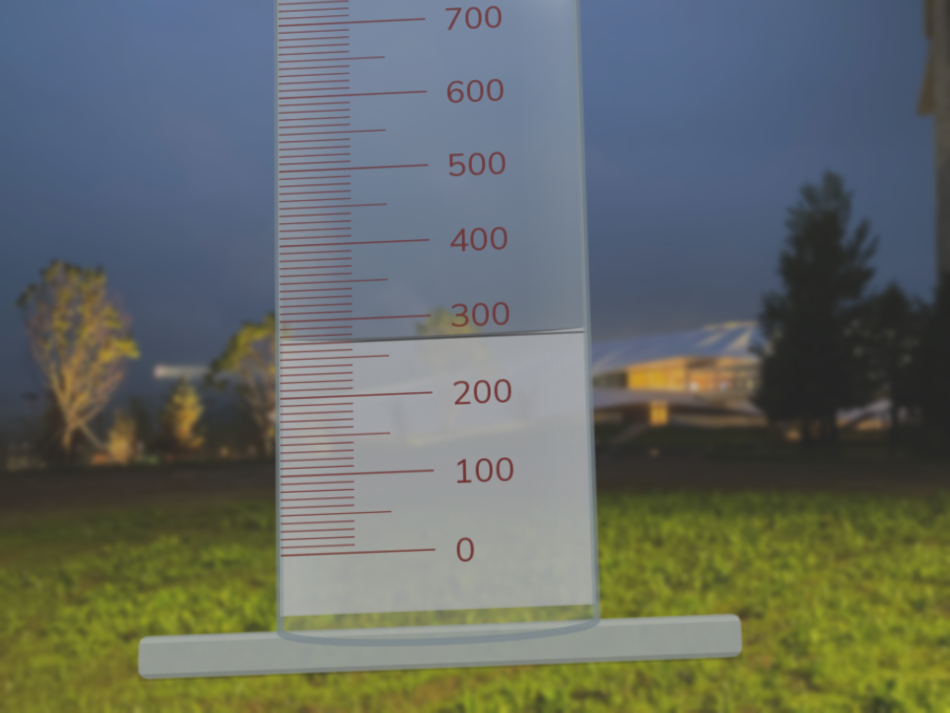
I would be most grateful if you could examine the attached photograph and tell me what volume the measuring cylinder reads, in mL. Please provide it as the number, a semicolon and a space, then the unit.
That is 270; mL
